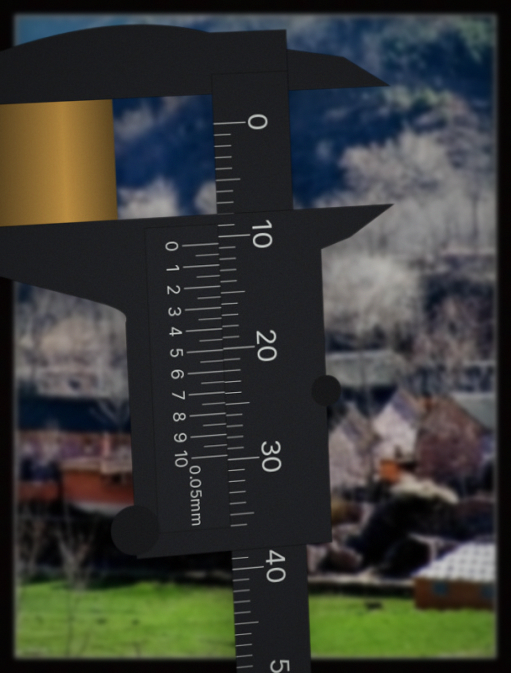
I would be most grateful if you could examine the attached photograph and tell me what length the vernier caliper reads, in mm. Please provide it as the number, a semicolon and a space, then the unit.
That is 10.6; mm
